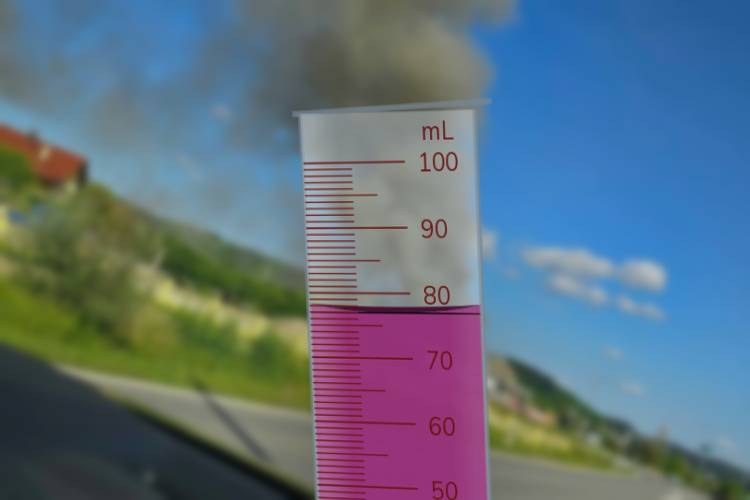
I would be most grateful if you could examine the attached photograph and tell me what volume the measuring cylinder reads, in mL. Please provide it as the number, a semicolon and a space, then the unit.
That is 77; mL
